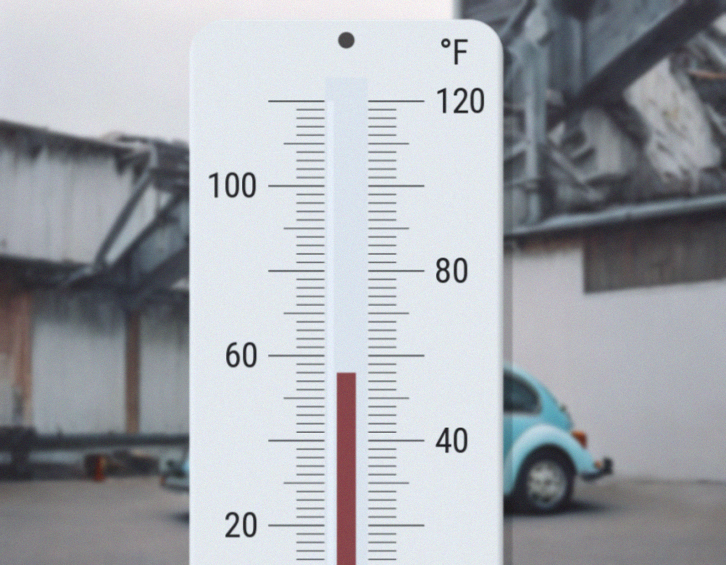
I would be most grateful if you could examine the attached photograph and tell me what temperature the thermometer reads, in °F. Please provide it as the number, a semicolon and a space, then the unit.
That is 56; °F
